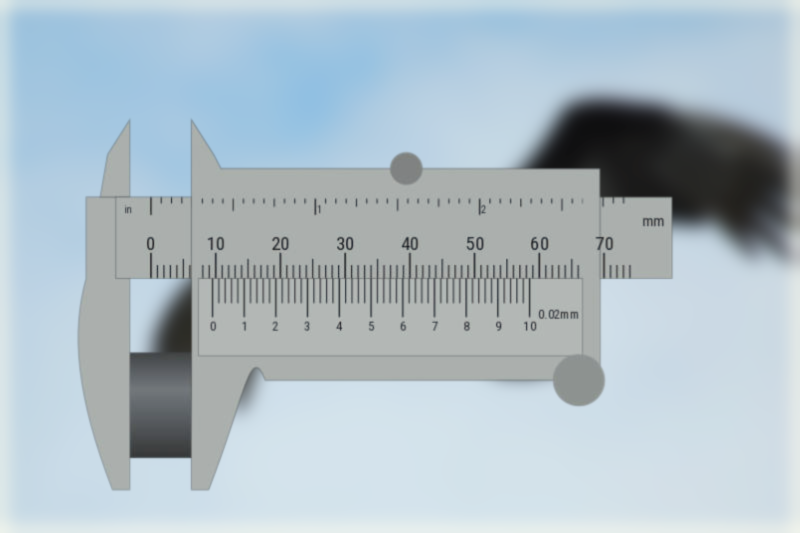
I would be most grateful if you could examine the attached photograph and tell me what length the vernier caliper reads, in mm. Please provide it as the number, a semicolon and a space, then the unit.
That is 9.5; mm
